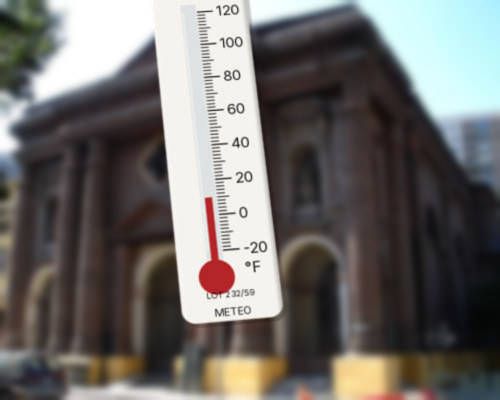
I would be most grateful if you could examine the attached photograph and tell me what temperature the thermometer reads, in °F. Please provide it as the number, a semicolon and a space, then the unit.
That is 10; °F
